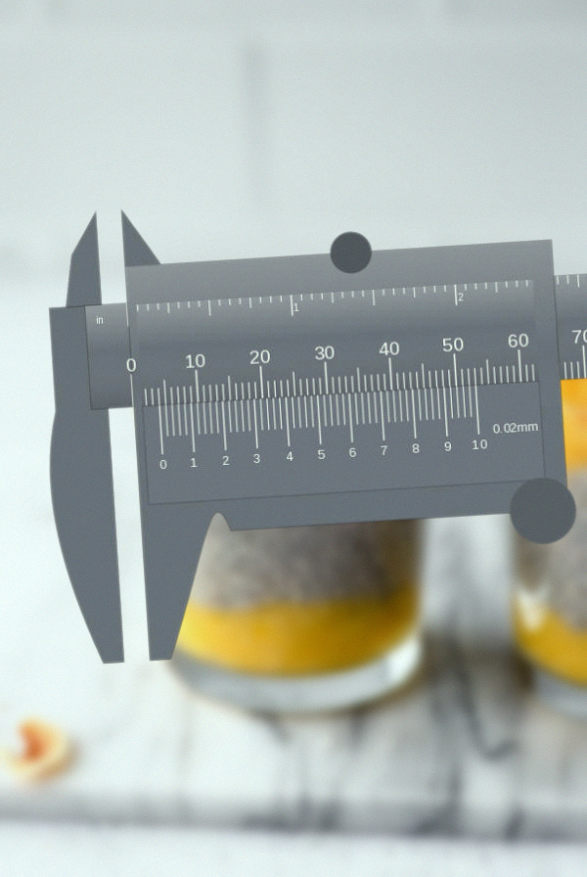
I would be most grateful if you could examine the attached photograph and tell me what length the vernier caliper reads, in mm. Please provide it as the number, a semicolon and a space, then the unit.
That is 4.0; mm
